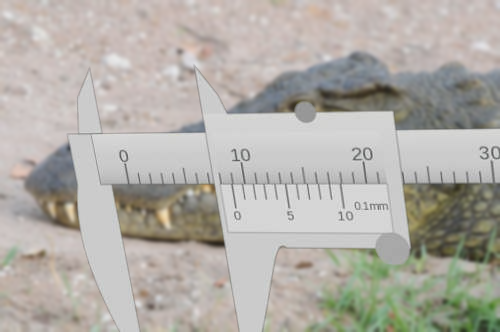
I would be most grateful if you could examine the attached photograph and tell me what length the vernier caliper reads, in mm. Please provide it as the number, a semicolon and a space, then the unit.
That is 8.9; mm
